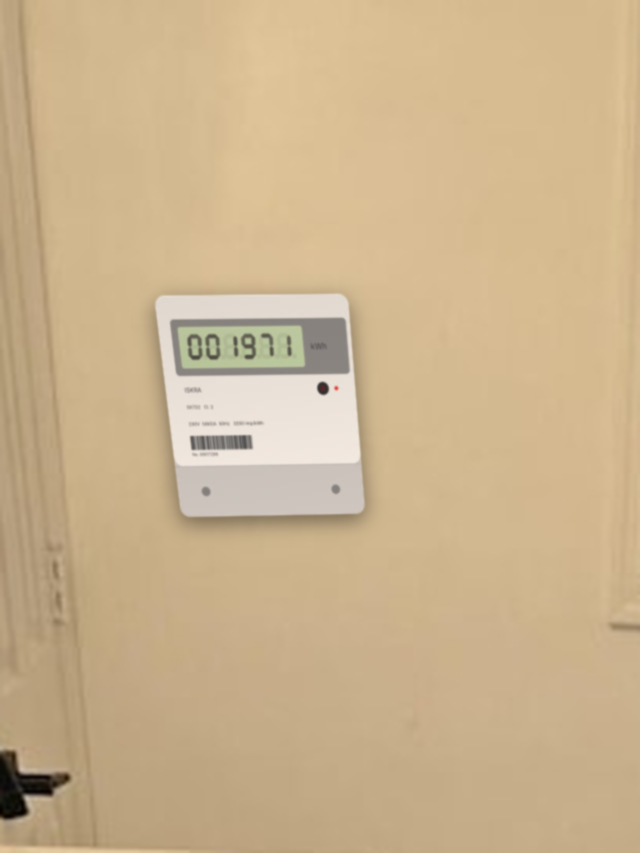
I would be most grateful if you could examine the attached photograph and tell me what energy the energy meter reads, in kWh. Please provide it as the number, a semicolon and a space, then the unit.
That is 1971; kWh
